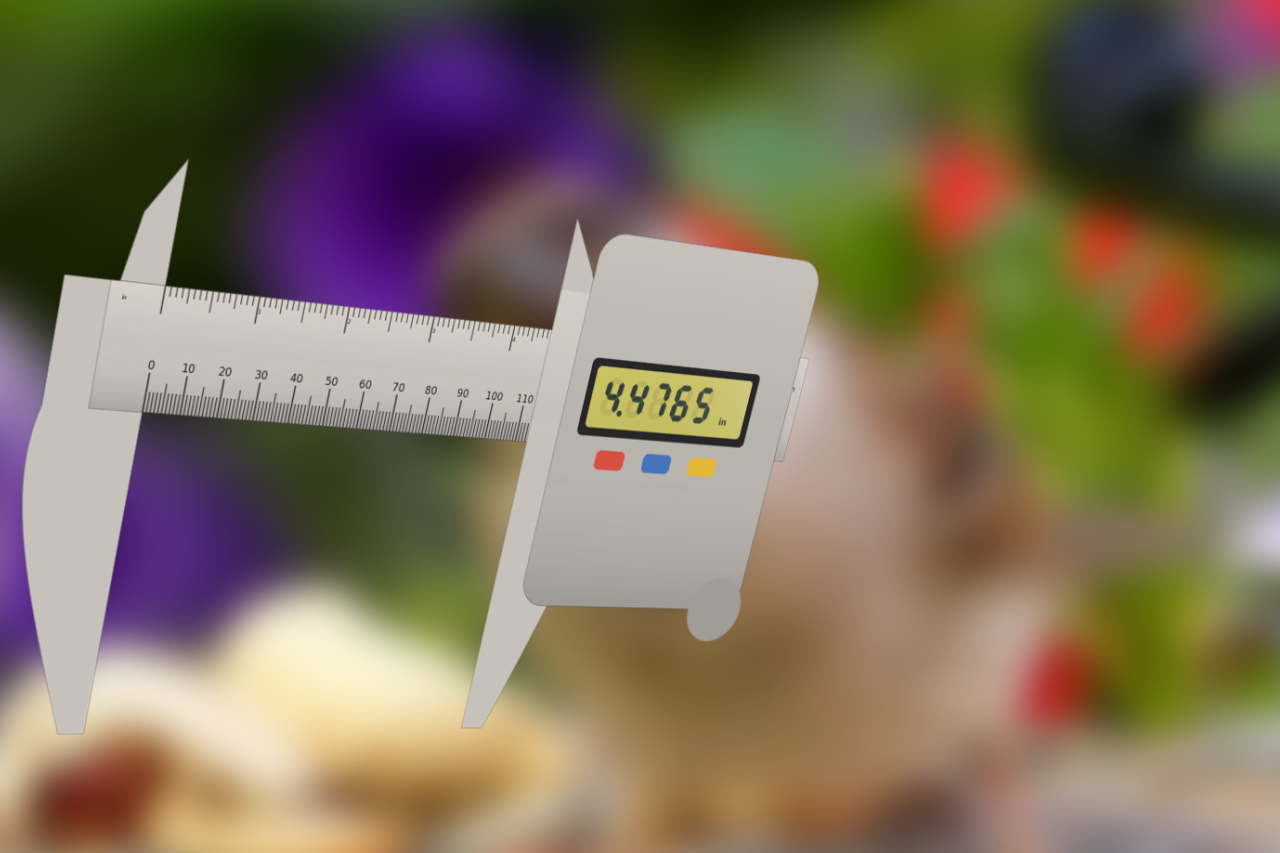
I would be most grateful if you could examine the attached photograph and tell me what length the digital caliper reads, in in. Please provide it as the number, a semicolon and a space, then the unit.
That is 4.4765; in
